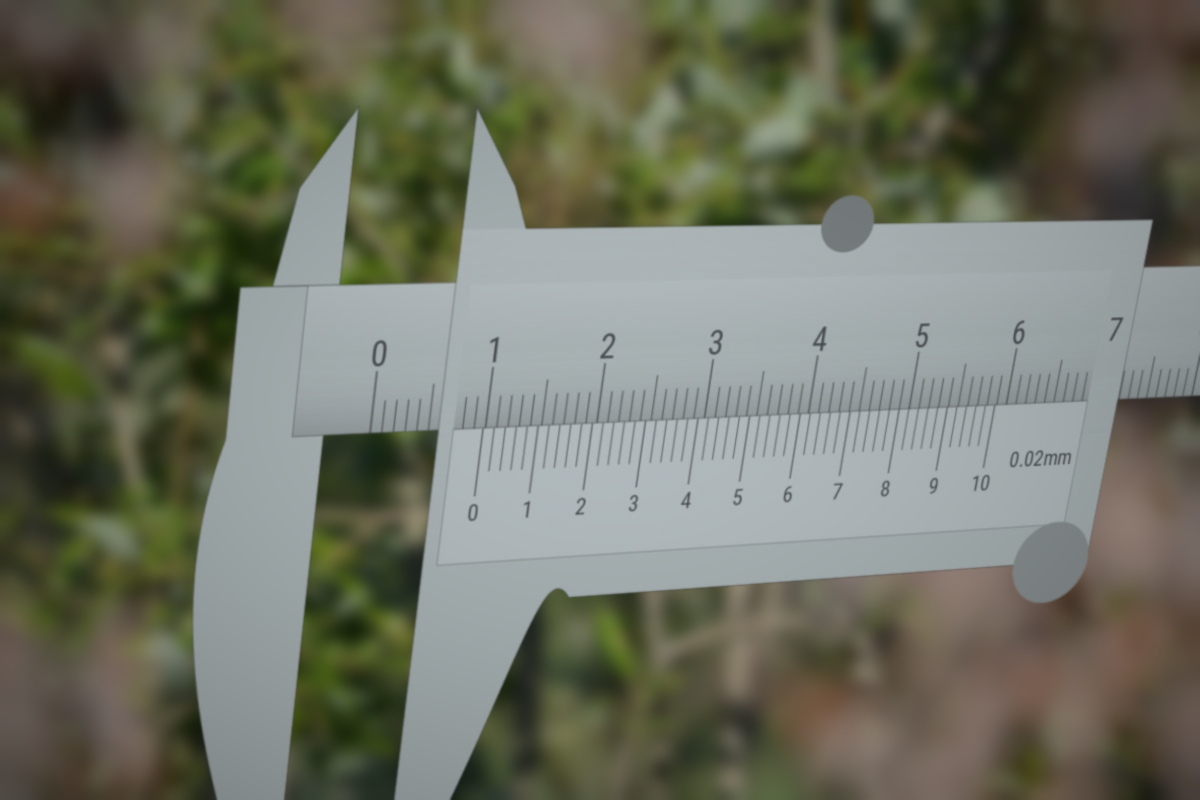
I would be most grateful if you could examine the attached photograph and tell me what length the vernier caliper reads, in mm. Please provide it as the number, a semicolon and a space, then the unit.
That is 9.8; mm
